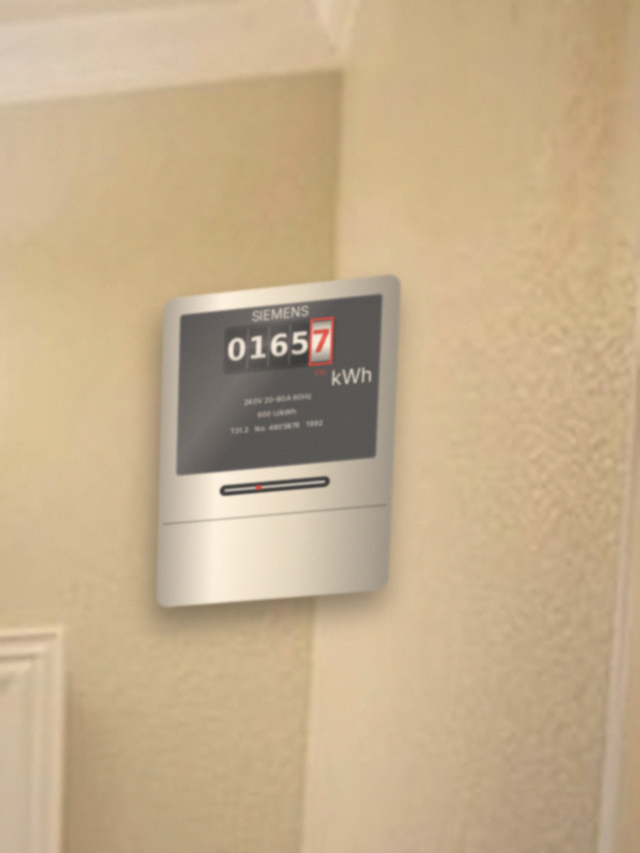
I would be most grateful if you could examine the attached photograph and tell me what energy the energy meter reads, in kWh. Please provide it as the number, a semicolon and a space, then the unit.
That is 165.7; kWh
